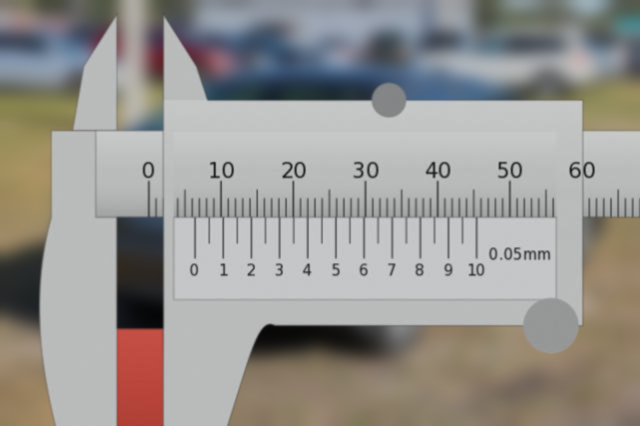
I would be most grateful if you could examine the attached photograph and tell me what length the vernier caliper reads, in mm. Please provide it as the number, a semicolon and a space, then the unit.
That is 6.4; mm
